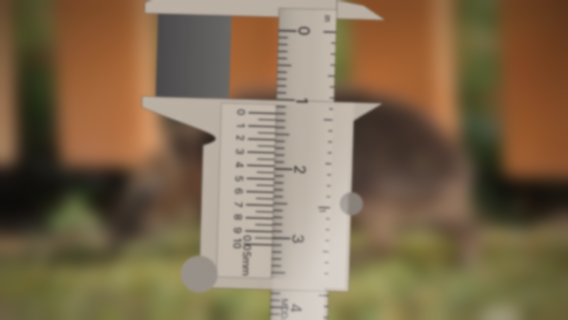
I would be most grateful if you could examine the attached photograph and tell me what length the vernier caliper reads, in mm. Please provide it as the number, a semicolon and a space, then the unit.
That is 12.0; mm
